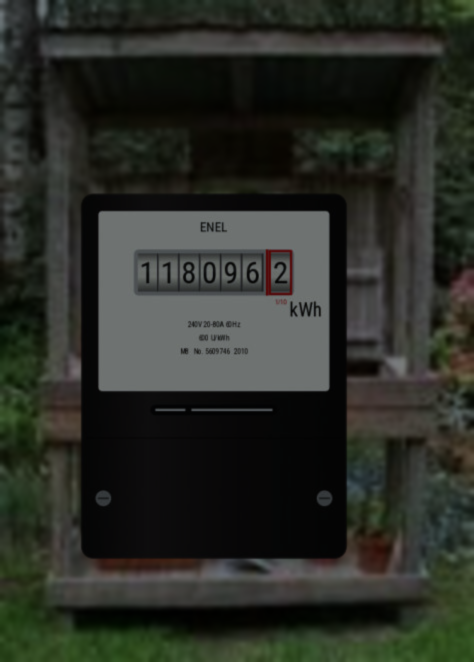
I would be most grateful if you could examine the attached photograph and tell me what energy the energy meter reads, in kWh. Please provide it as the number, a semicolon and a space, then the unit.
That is 118096.2; kWh
